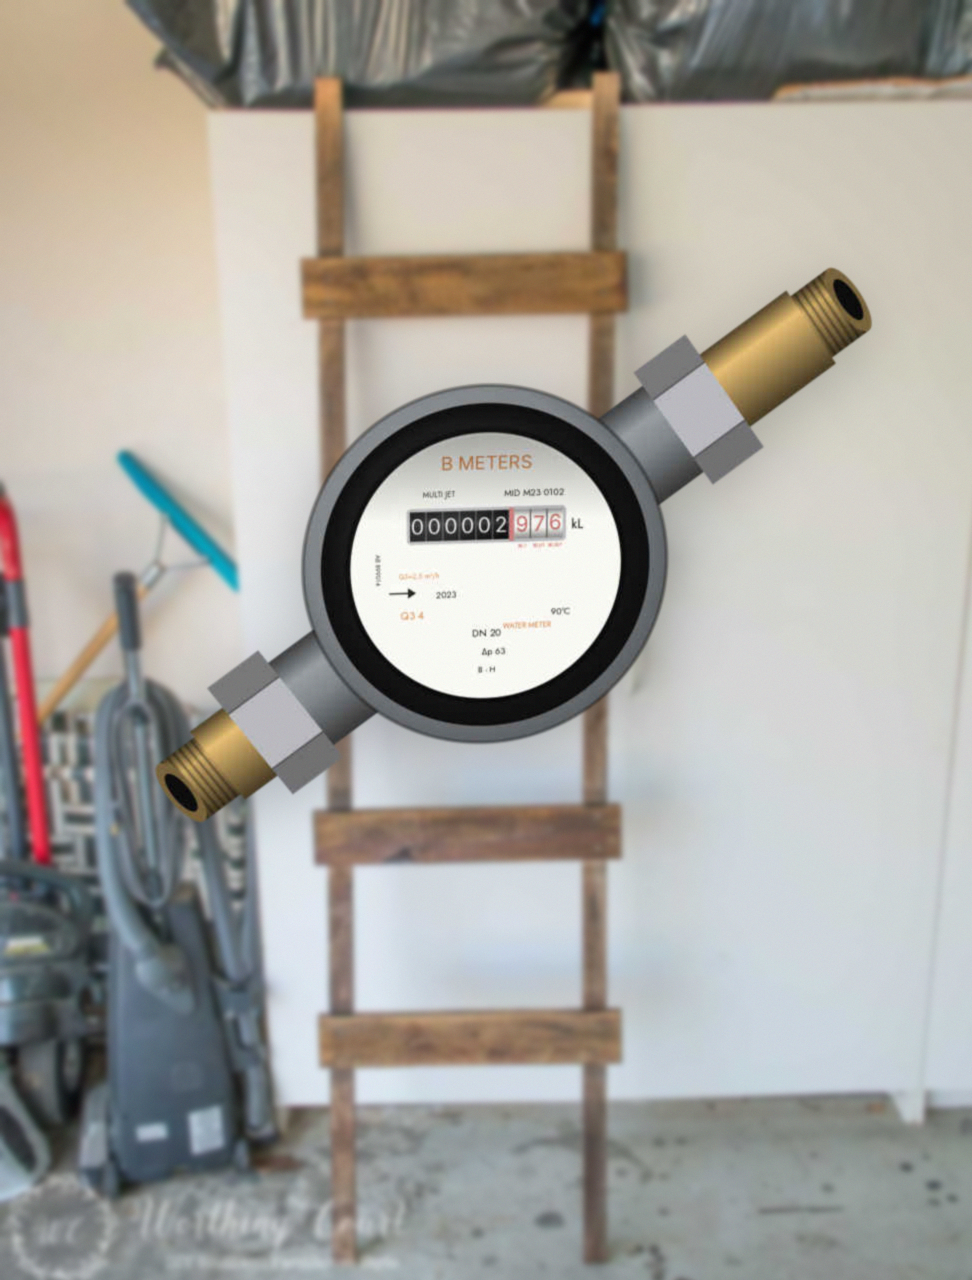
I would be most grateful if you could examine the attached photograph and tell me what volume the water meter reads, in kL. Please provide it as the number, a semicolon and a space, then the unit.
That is 2.976; kL
